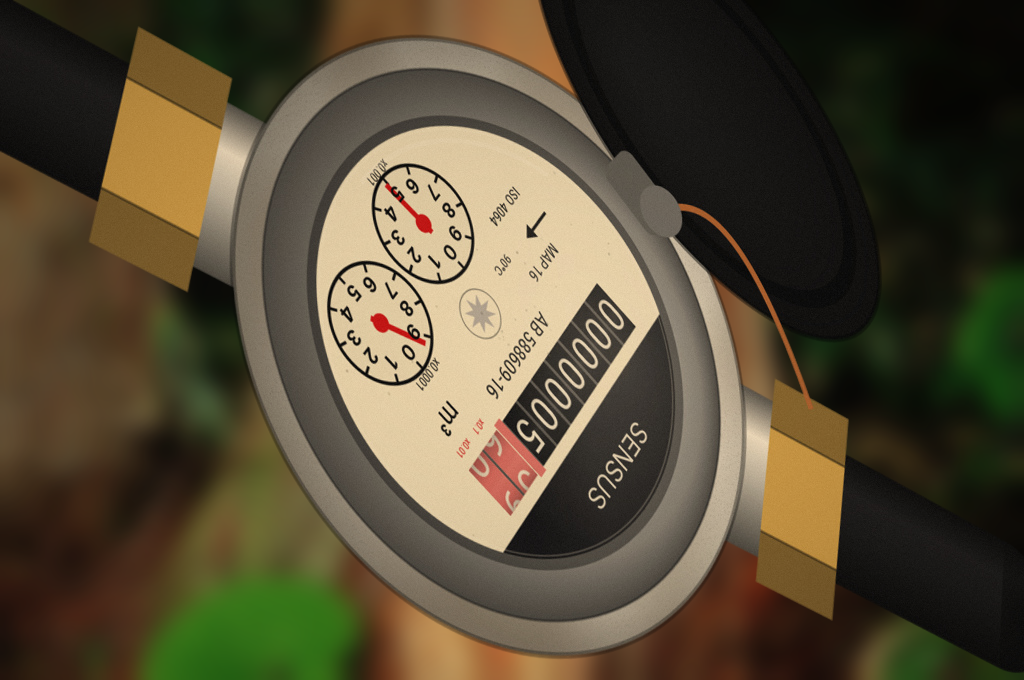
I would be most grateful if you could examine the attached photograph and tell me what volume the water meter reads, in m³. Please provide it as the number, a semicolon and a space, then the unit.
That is 5.5949; m³
